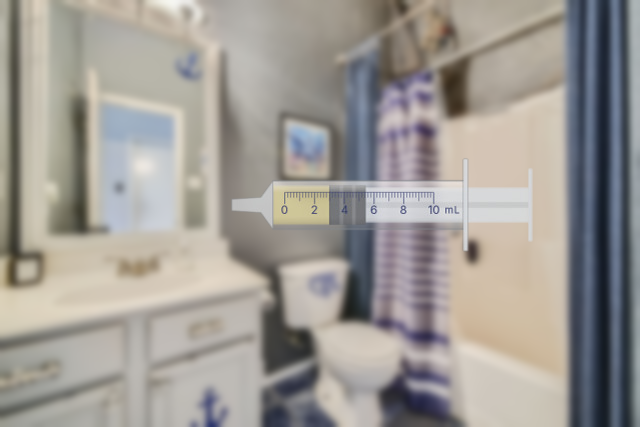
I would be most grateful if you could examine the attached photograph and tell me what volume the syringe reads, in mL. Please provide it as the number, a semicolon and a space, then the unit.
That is 3; mL
